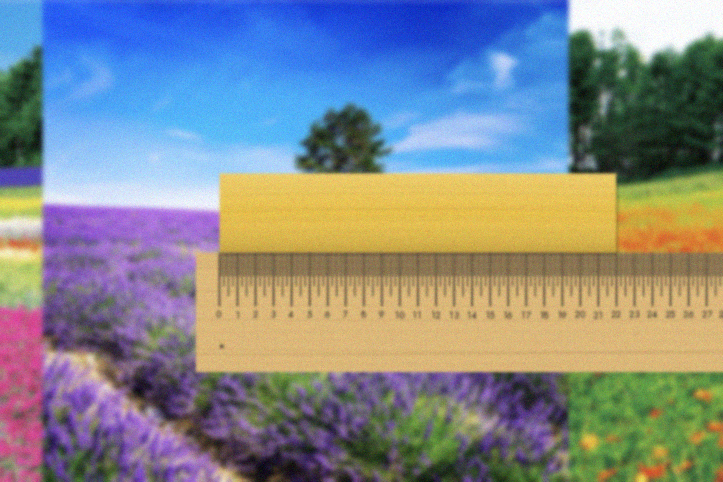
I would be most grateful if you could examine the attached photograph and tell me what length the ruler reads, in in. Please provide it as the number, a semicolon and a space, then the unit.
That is 22; in
